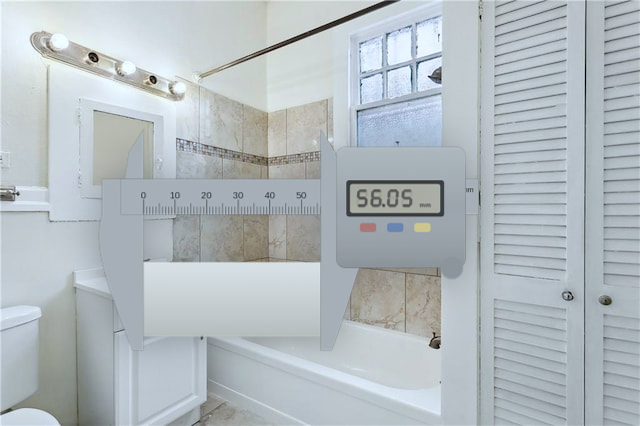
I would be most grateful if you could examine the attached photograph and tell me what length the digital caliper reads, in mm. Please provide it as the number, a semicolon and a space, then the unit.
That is 56.05; mm
